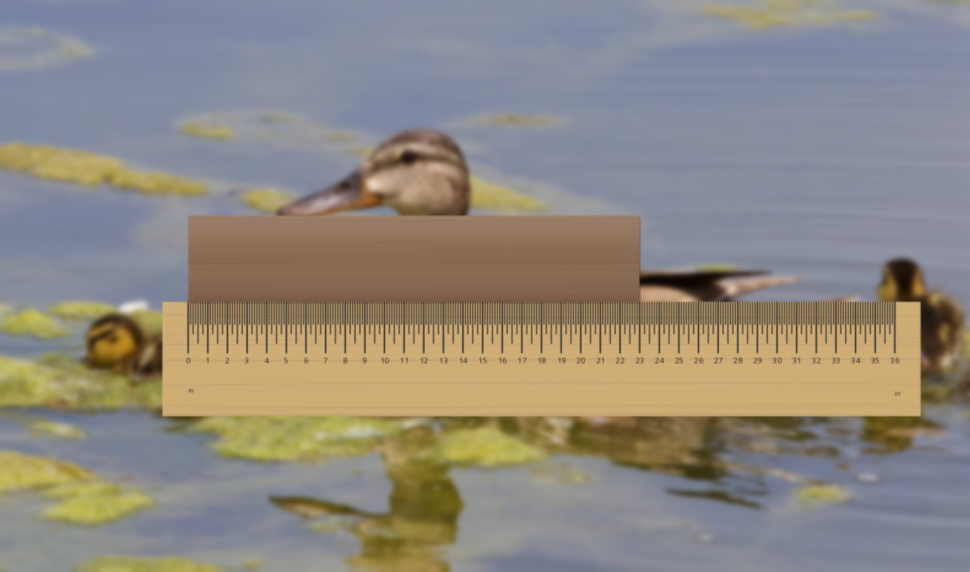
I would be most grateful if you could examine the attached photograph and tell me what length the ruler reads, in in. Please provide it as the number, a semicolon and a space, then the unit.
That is 23; in
